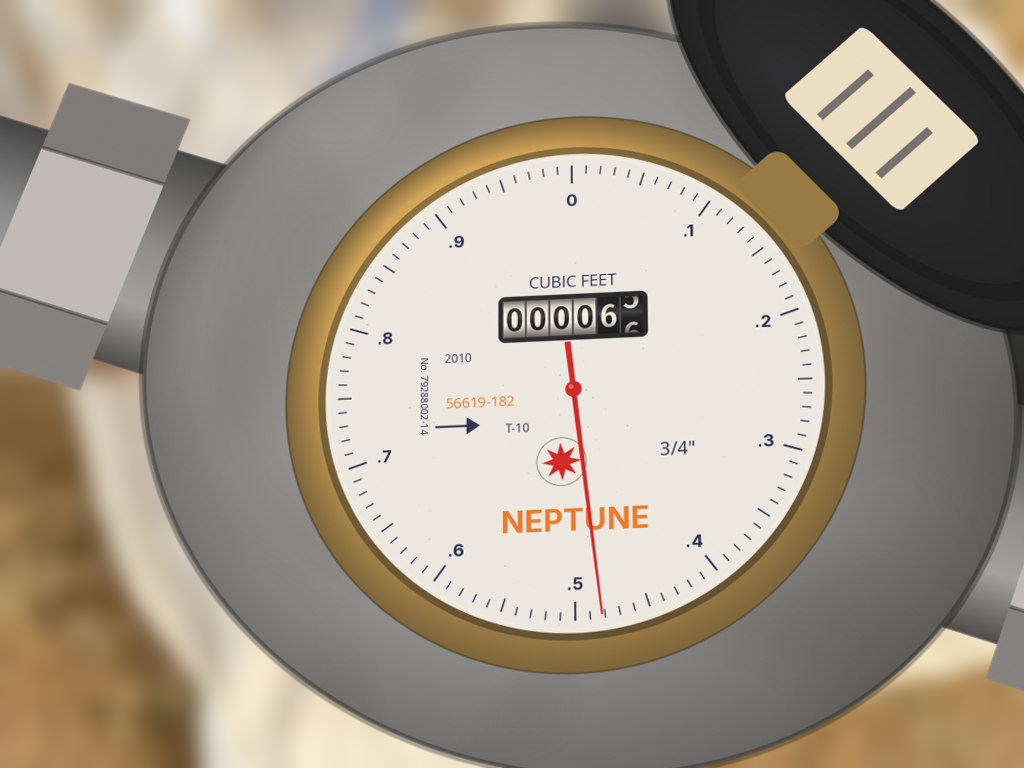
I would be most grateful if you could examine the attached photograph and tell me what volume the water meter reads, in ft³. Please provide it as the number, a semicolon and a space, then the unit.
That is 65.48; ft³
